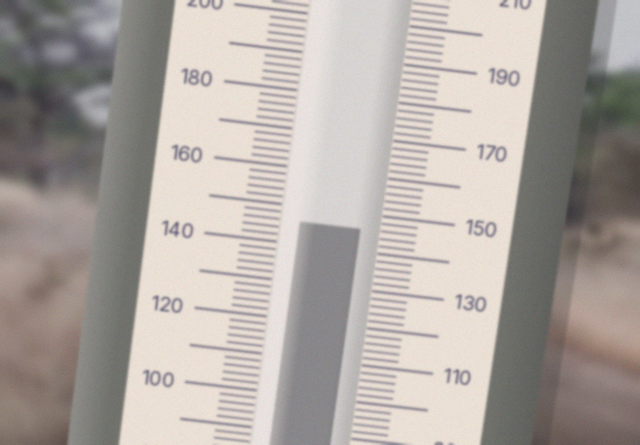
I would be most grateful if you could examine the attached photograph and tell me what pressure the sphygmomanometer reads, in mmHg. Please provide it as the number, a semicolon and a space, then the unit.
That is 146; mmHg
